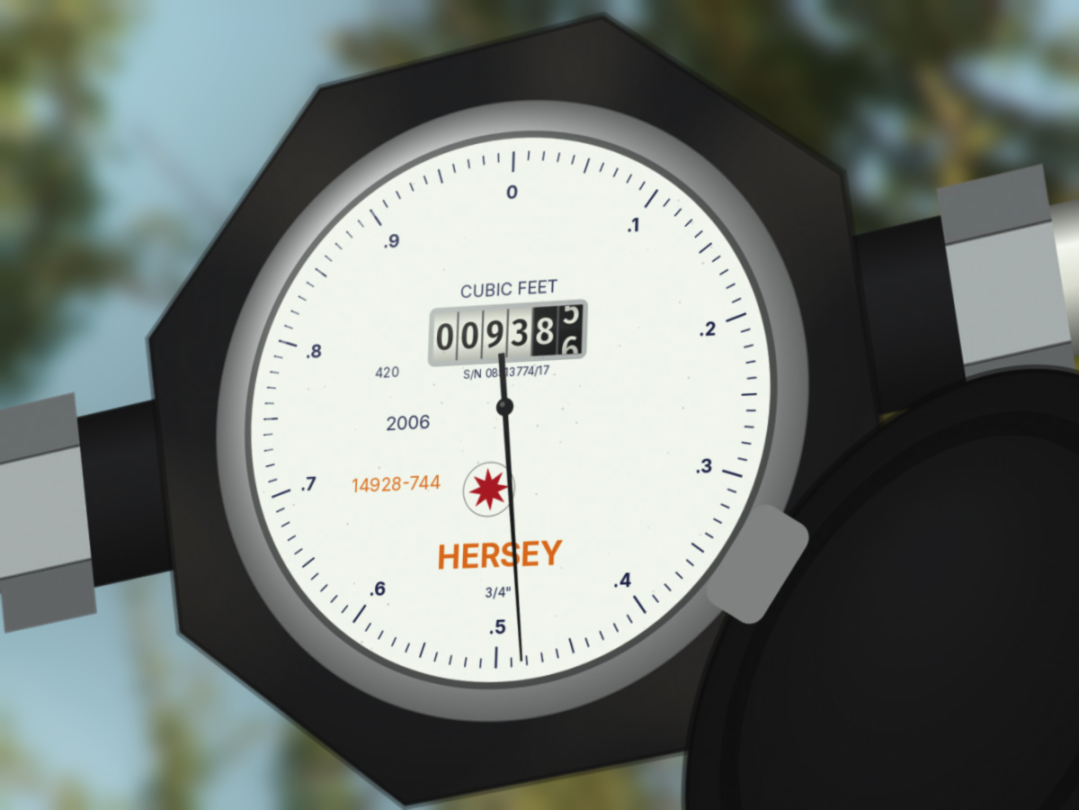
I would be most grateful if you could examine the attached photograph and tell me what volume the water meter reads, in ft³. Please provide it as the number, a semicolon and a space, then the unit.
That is 9385.48; ft³
